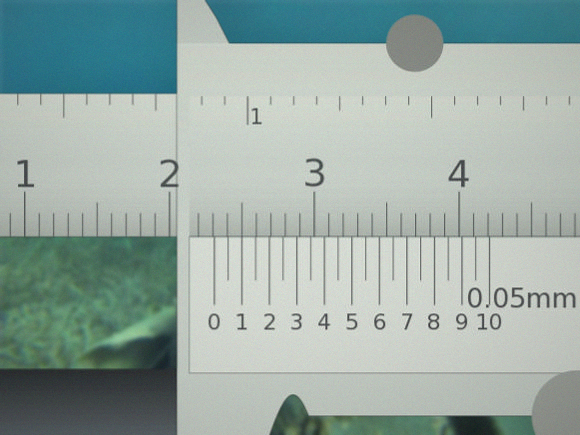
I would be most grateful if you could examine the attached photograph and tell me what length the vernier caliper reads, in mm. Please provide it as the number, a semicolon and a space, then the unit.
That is 23.1; mm
